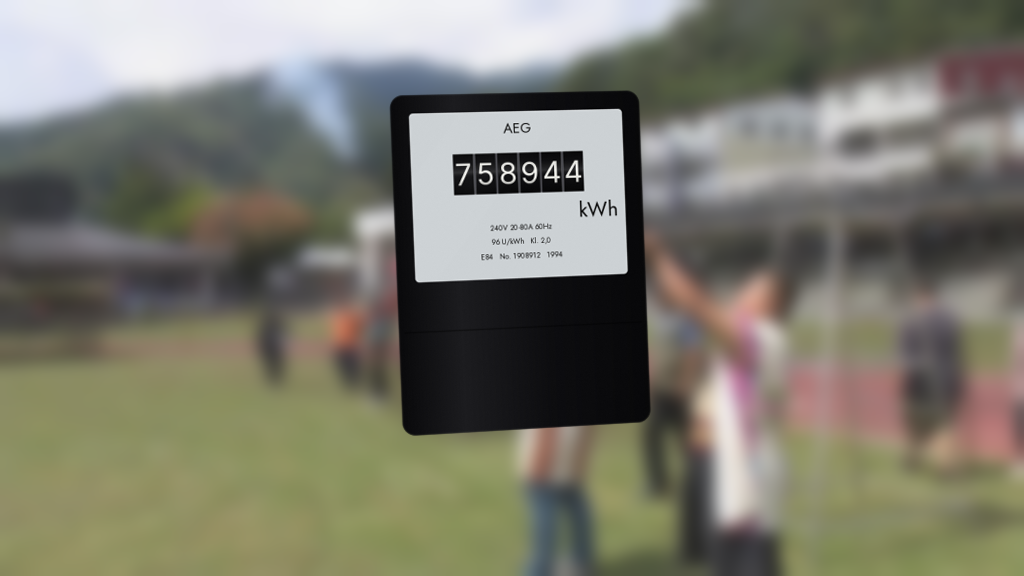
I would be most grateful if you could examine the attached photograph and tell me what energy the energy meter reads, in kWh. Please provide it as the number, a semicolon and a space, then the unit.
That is 758944; kWh
